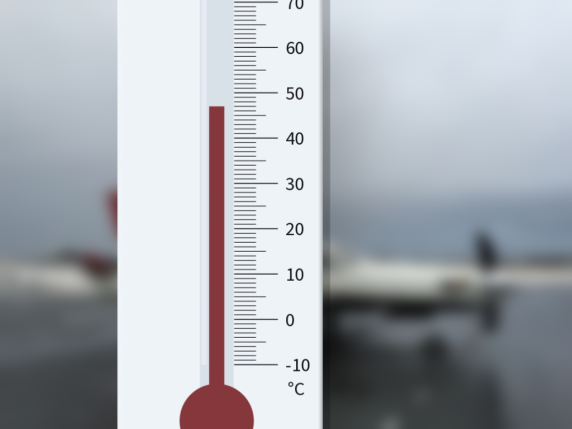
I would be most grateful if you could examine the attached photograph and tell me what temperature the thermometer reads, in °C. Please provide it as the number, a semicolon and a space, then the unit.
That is 47; °C
